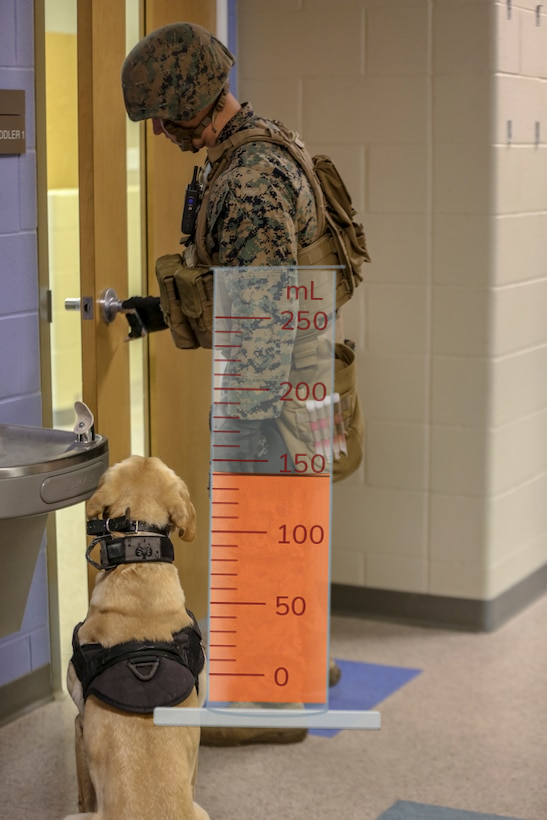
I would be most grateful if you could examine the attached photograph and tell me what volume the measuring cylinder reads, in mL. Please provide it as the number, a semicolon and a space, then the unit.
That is 140; mL
